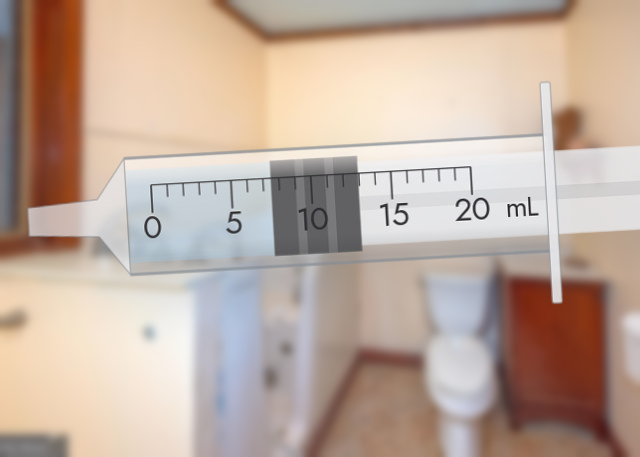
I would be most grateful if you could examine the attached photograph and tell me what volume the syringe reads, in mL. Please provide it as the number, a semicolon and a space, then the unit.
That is 7.5; mL
